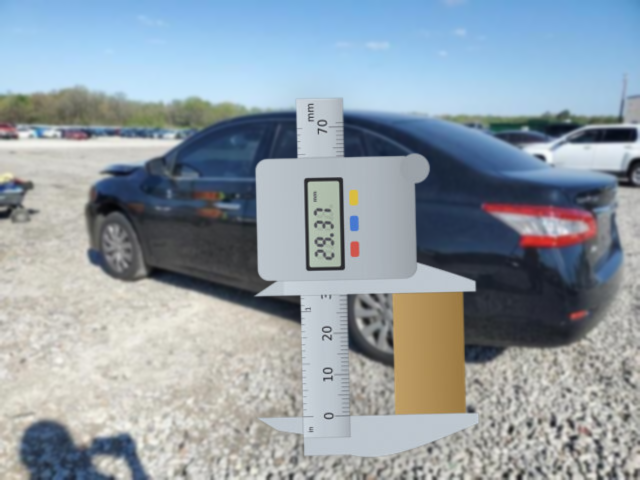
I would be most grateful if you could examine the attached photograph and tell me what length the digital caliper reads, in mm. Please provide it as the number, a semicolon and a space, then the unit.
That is 29.37; mm
